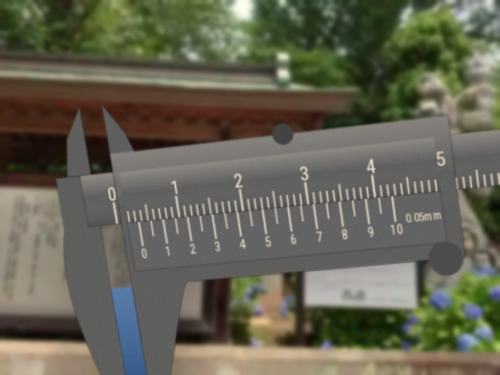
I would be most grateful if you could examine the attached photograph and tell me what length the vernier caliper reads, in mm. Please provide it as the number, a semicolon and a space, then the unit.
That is 3.5; mm
